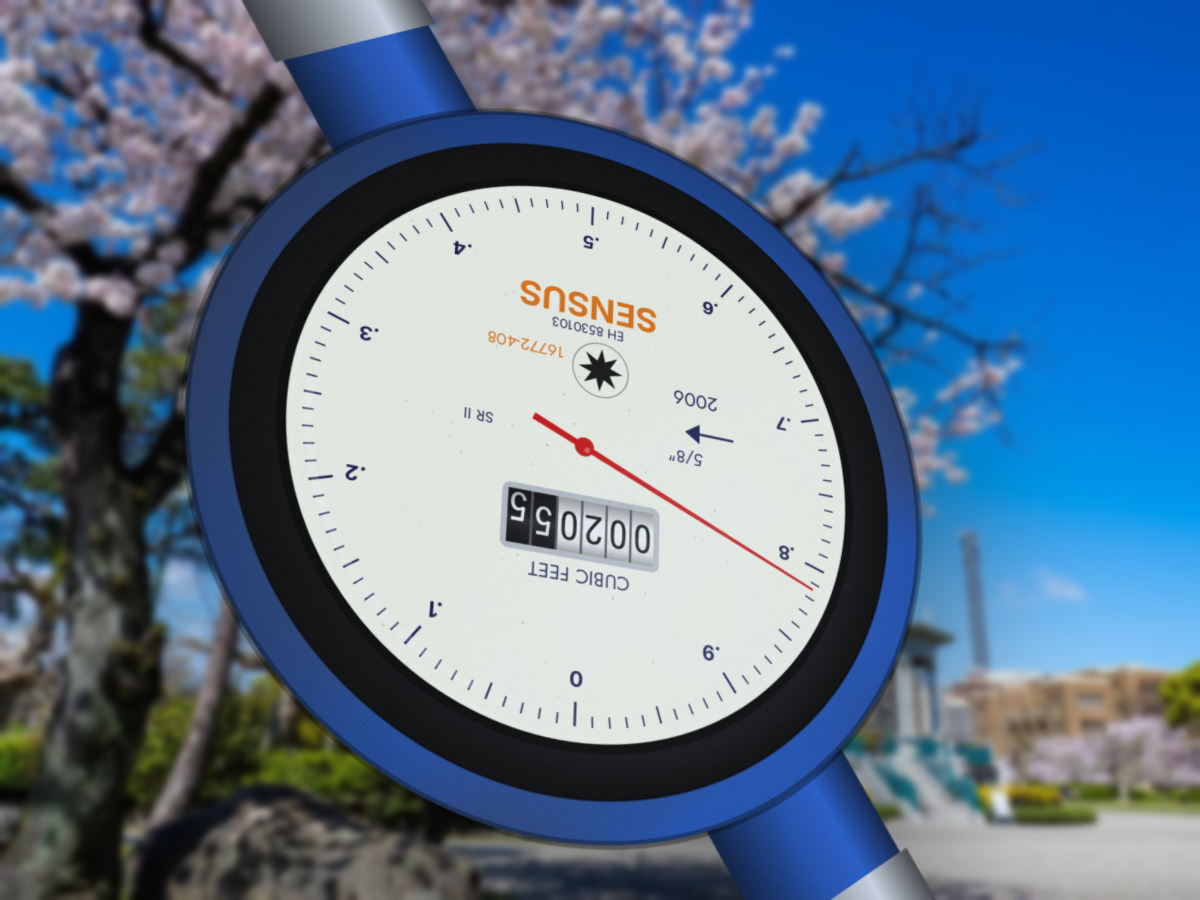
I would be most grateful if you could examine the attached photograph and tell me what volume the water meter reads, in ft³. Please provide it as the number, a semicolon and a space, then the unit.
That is 2054.81; ft³
